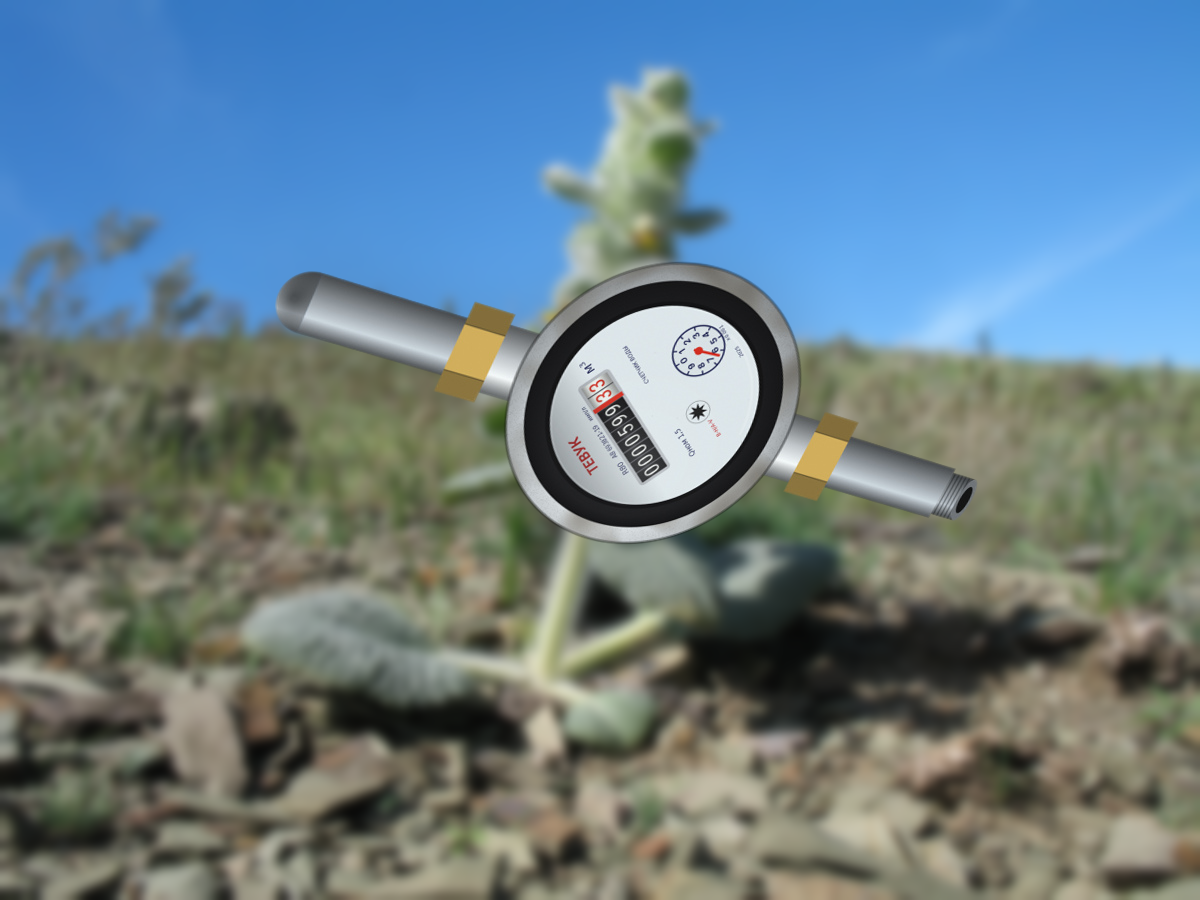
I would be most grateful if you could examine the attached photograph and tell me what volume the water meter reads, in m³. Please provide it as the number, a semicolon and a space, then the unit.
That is 599.336; m³
